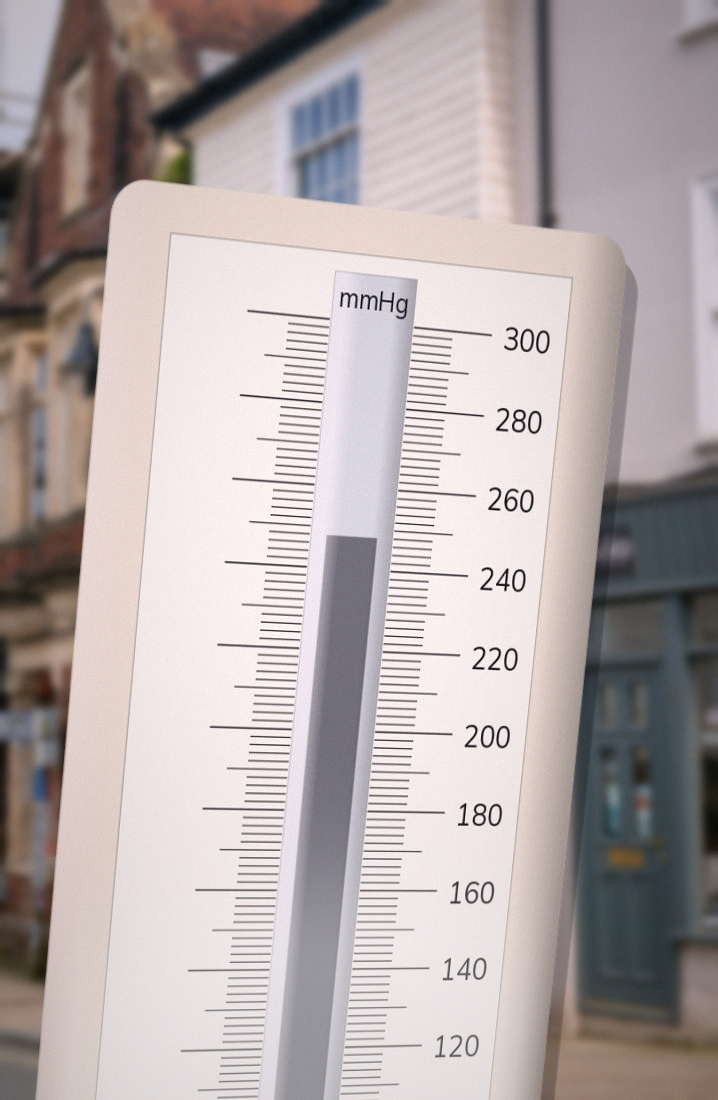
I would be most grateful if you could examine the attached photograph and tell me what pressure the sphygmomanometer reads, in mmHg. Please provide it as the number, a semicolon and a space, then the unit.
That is 248; mmHg
